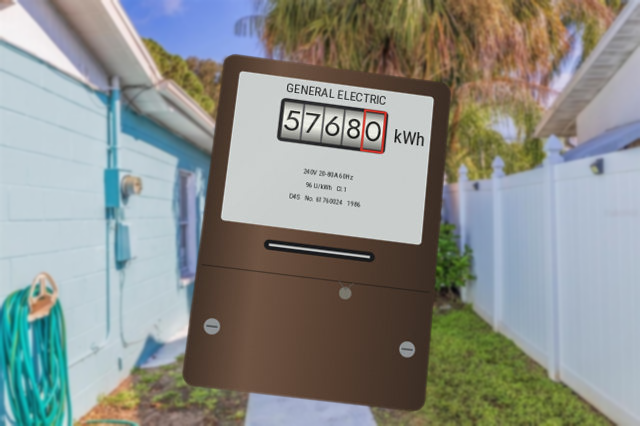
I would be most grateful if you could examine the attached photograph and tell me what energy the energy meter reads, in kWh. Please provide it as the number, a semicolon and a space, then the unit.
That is 5768.0; kWh
